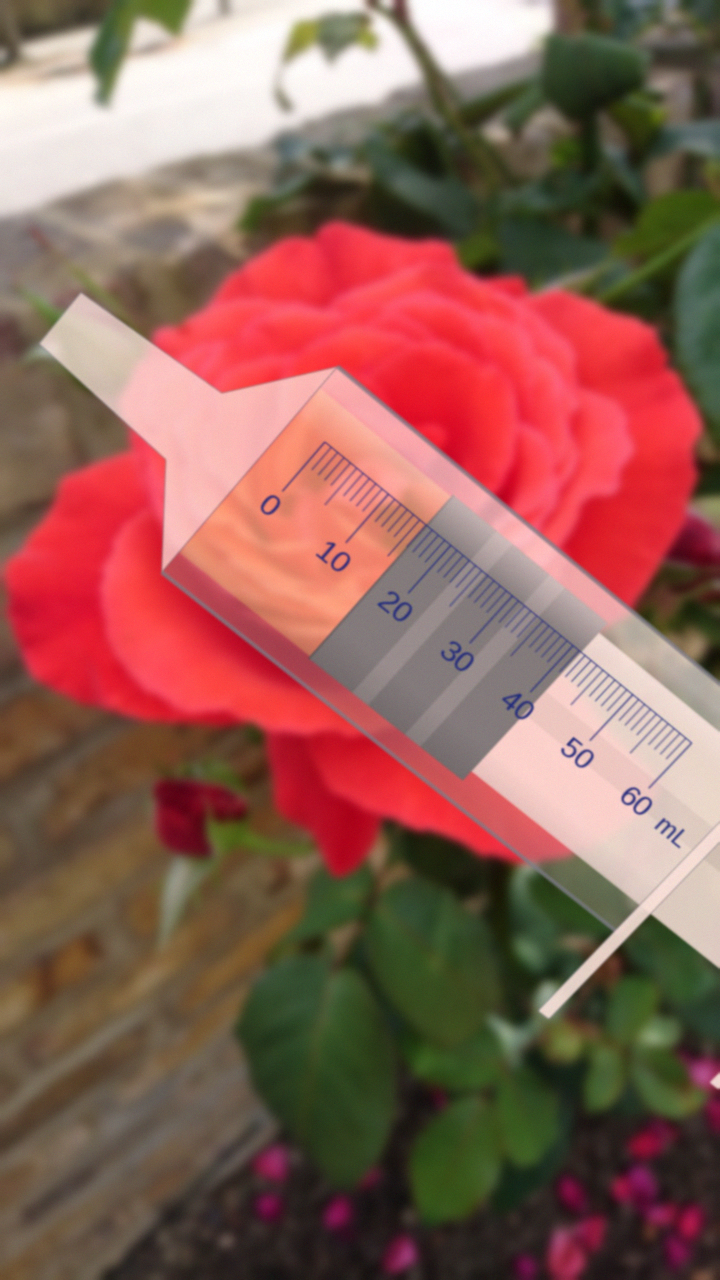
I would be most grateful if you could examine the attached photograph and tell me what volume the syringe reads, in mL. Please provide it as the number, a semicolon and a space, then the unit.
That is 16; mL
